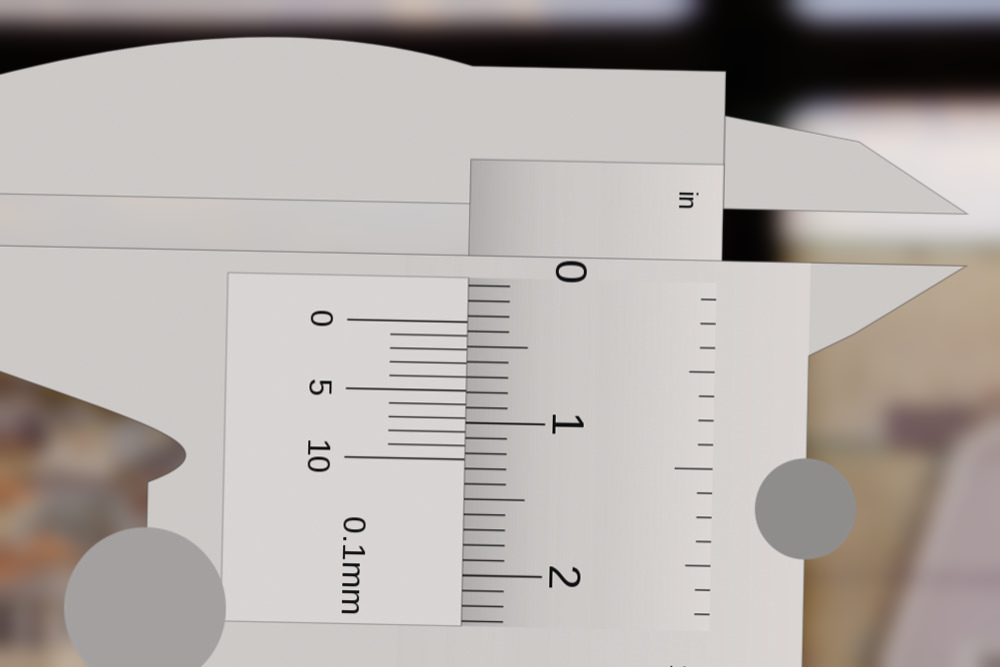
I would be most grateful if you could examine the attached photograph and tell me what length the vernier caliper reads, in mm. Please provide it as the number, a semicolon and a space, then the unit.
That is 3.4; mm
